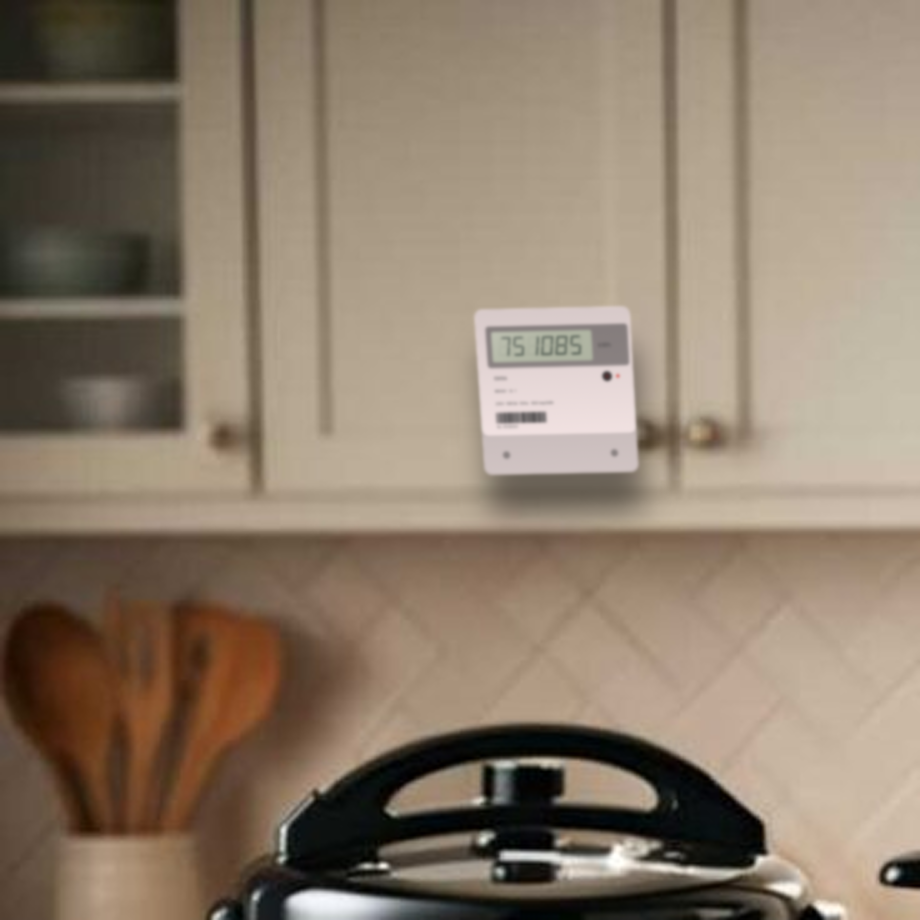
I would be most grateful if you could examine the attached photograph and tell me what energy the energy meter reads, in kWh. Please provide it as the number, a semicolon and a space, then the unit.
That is 751085; kWh
